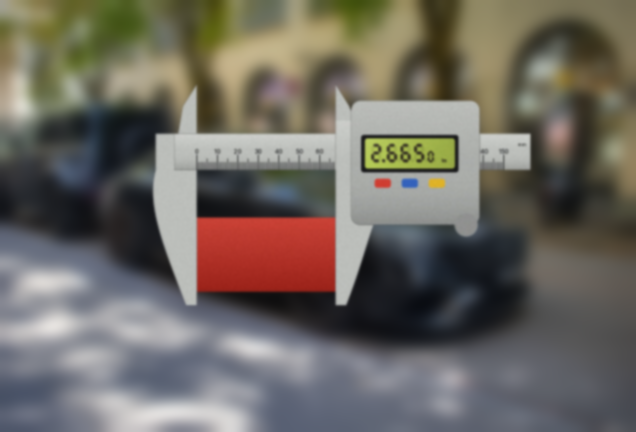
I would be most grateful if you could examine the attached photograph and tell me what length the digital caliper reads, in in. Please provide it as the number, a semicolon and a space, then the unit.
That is 2.6650; in
